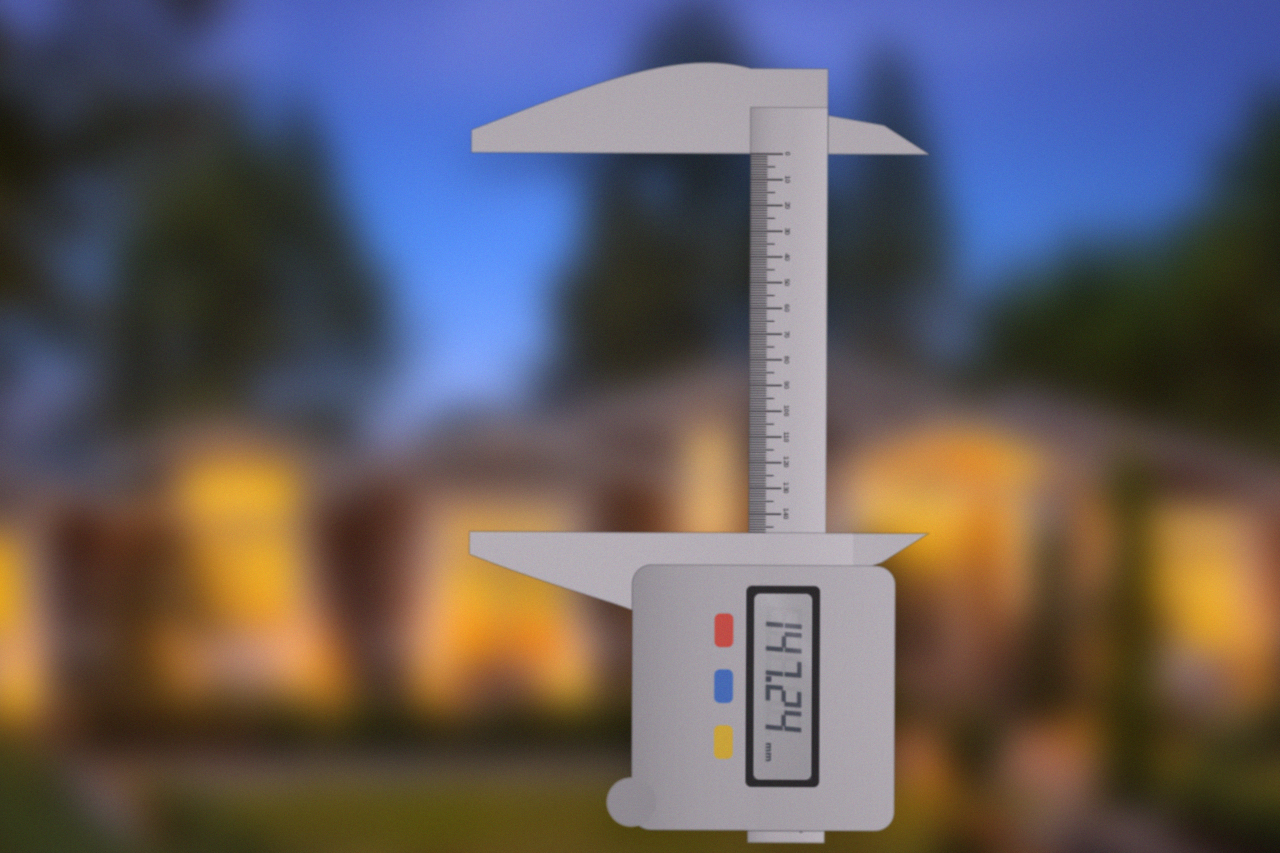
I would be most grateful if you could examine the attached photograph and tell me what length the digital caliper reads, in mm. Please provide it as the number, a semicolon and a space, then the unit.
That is 147.24; mm
